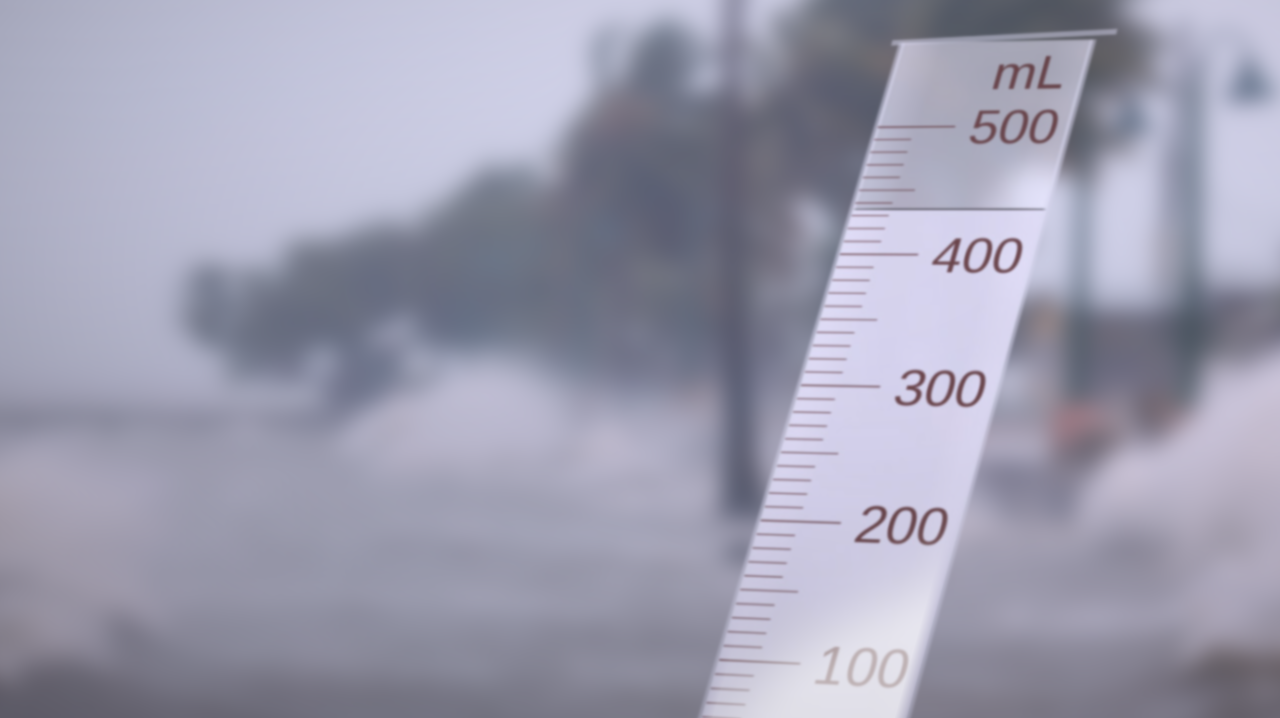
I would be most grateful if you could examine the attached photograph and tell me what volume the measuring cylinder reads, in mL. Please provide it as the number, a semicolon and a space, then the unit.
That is 435; mL
